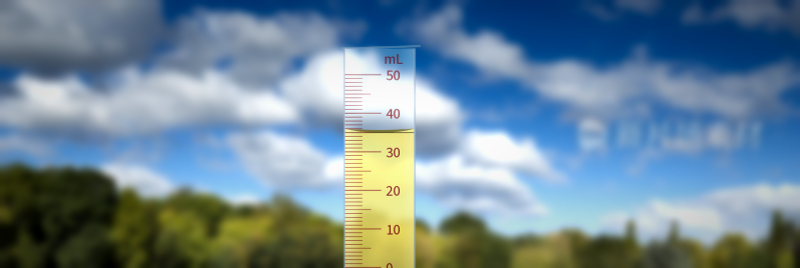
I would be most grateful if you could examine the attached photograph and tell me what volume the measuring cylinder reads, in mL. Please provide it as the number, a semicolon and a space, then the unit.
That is 35; mL
